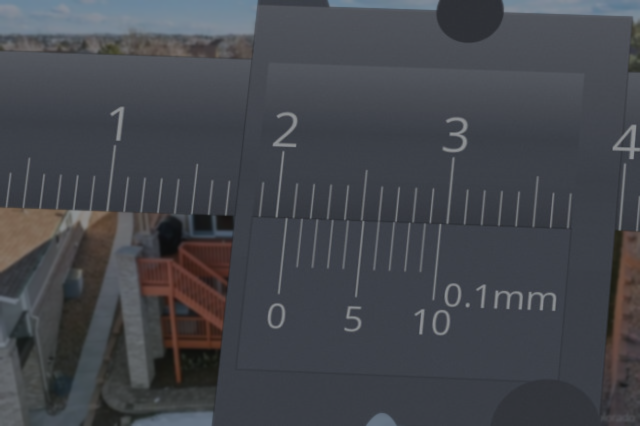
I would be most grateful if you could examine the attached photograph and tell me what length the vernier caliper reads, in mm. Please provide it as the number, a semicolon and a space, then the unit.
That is 20.6; mm
